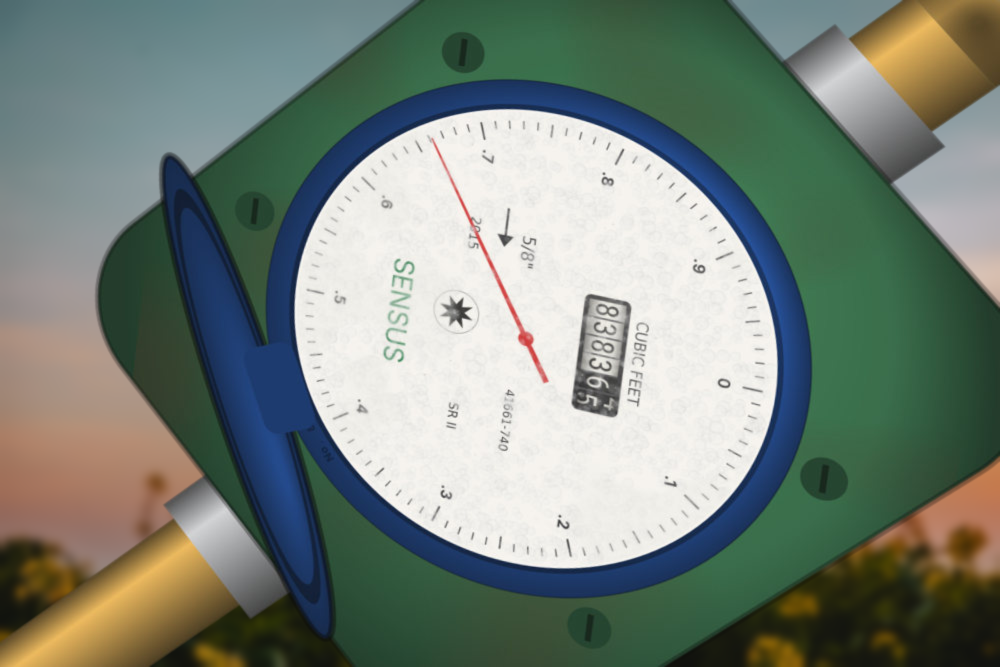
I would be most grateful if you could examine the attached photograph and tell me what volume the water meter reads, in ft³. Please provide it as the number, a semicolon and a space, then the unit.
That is 838364.66; ft³
